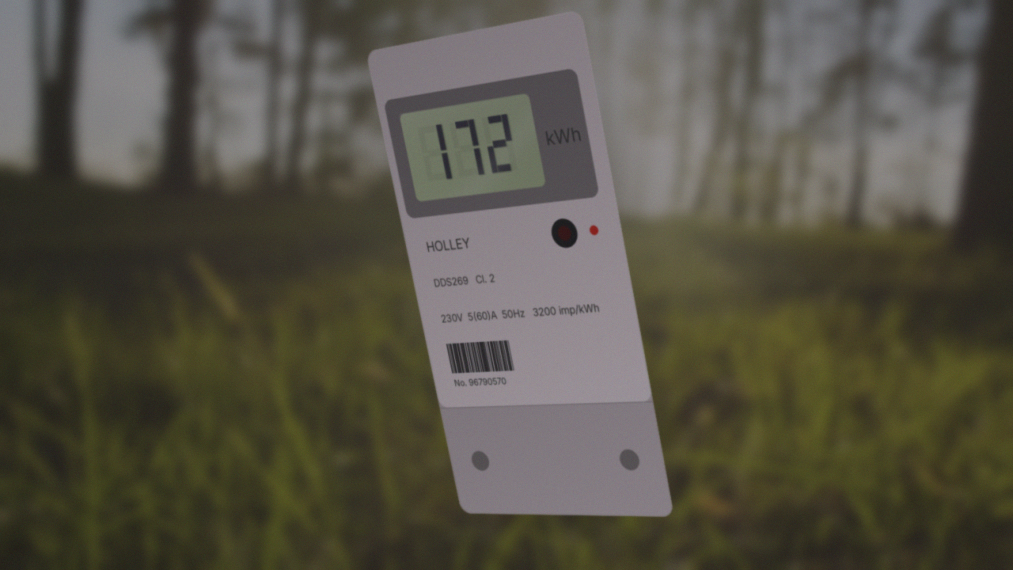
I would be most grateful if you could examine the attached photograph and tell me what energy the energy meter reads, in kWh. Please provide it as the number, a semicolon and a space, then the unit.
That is 172; kWh
